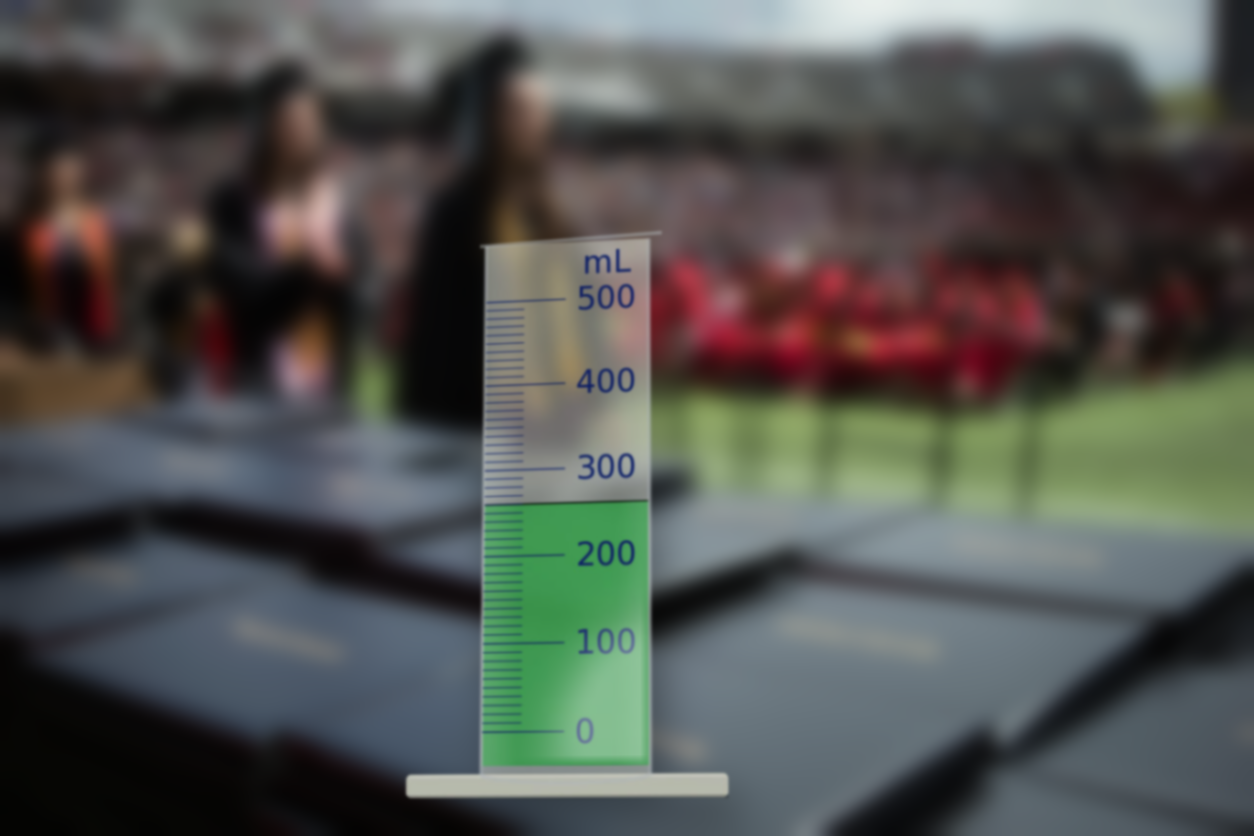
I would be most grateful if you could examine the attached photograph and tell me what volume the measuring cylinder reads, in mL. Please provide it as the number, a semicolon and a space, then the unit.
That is 260; mL
